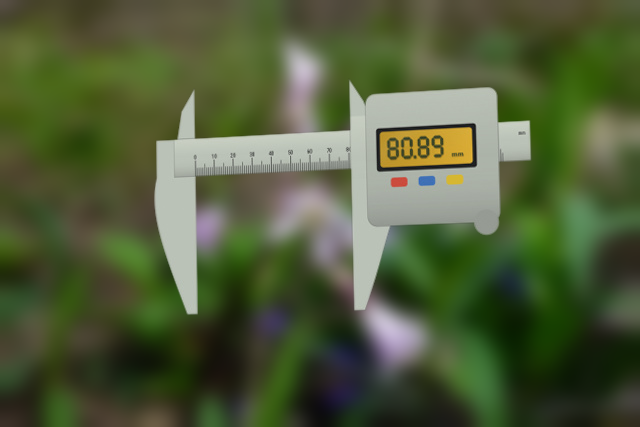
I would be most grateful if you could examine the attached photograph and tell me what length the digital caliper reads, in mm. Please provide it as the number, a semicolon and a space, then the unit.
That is 80.89; mm
